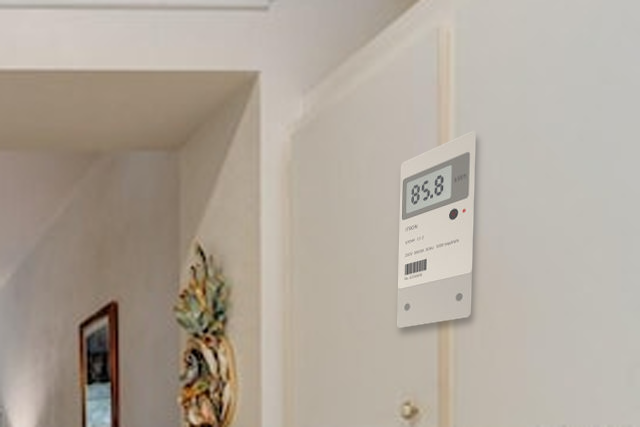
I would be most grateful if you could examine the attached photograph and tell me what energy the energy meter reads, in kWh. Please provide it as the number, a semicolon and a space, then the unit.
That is 85.8; kWh
